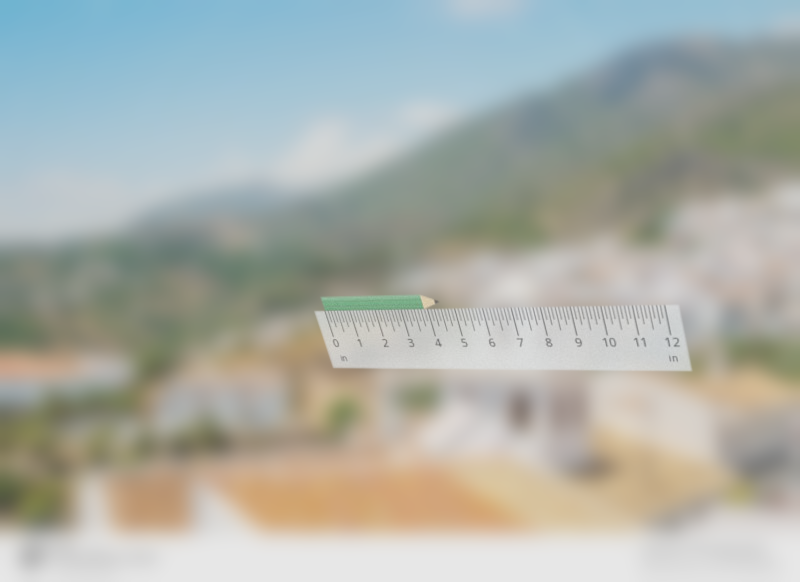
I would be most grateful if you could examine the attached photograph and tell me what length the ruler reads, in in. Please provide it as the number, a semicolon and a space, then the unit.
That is 4.5; in
